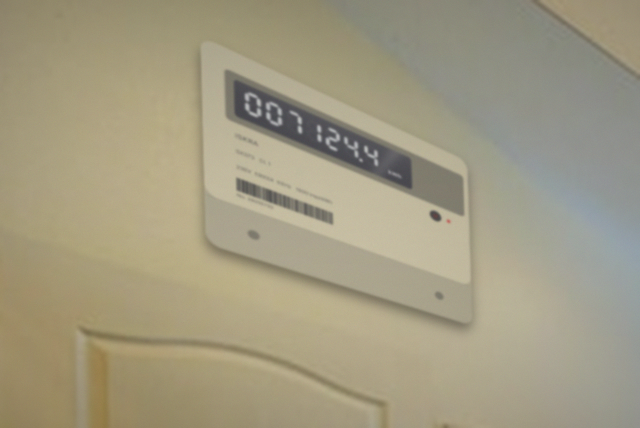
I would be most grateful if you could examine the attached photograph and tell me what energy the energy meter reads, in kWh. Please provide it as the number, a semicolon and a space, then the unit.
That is 7124.4; kWh
